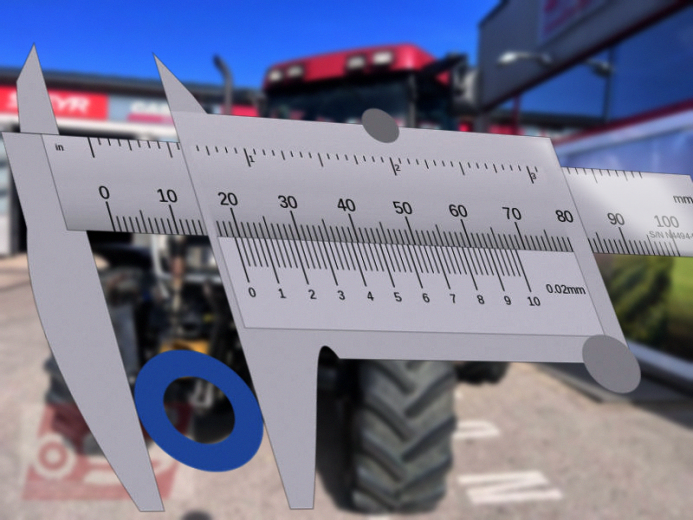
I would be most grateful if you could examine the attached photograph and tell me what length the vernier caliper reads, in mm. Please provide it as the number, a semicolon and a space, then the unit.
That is 19.2; mm
